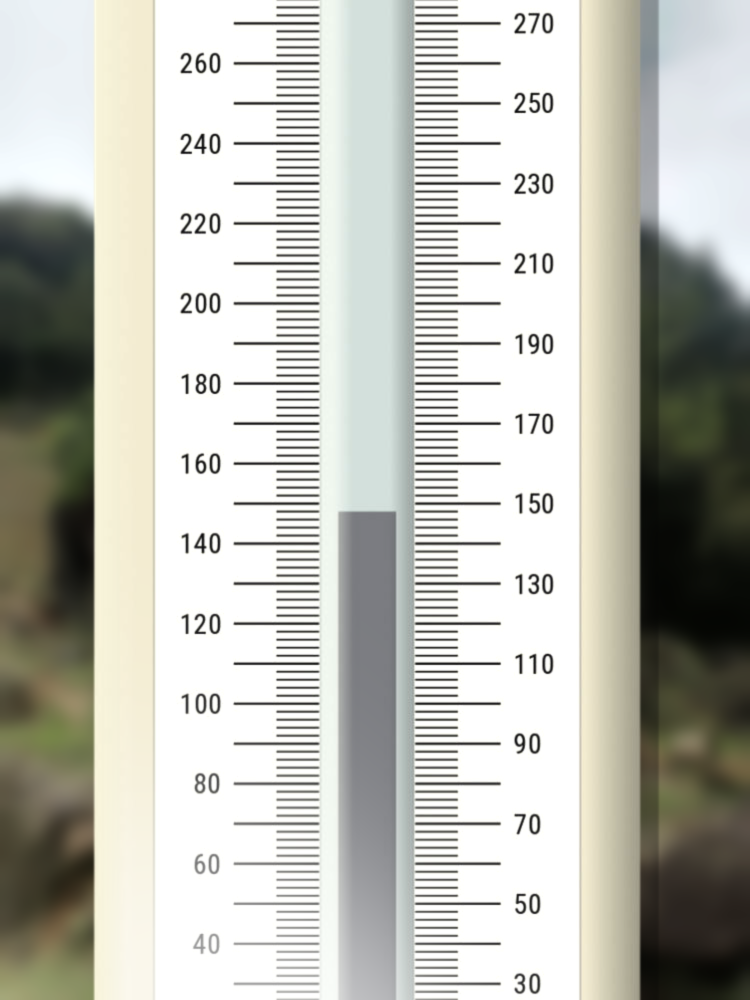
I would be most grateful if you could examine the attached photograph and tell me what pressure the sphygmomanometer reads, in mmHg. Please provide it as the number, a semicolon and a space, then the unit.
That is 148; mmHg
